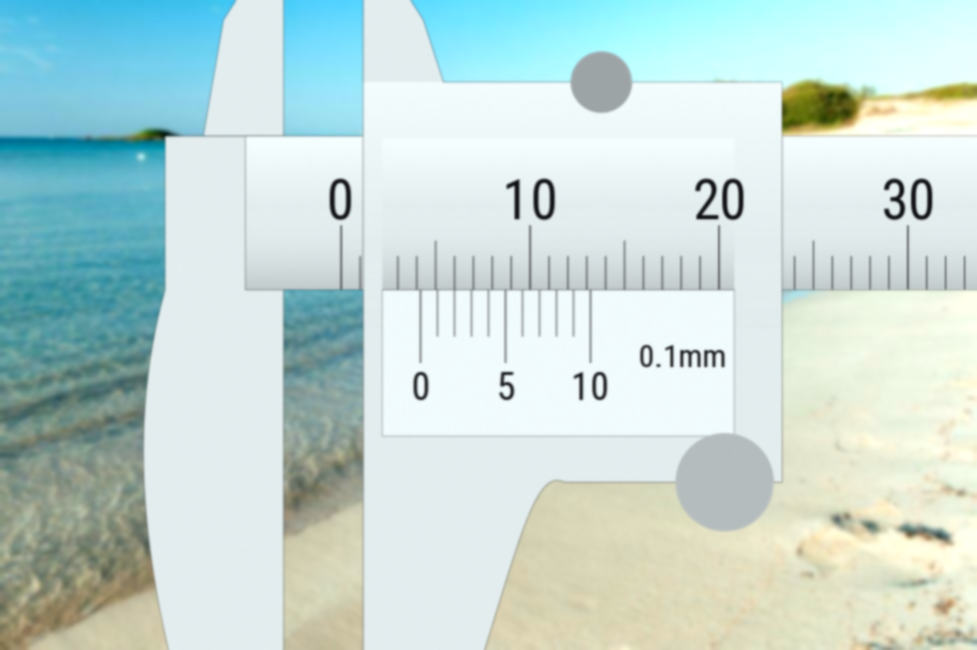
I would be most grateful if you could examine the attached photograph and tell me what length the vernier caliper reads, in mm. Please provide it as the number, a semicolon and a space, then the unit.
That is 4.2; mm
